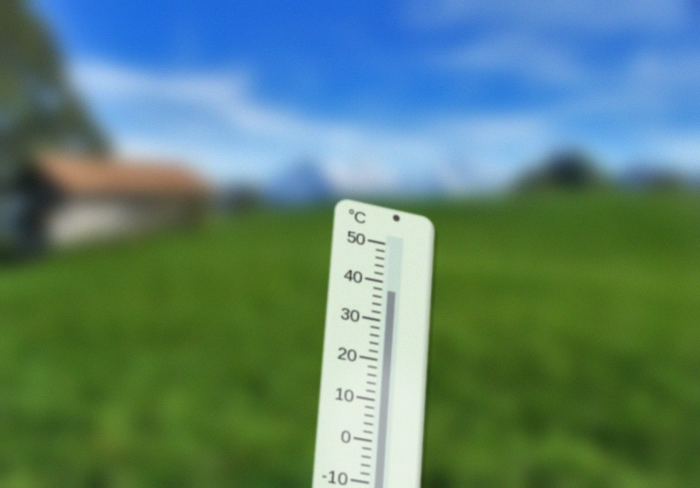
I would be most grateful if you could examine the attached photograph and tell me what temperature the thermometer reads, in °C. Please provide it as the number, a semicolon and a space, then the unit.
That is 38; °C
